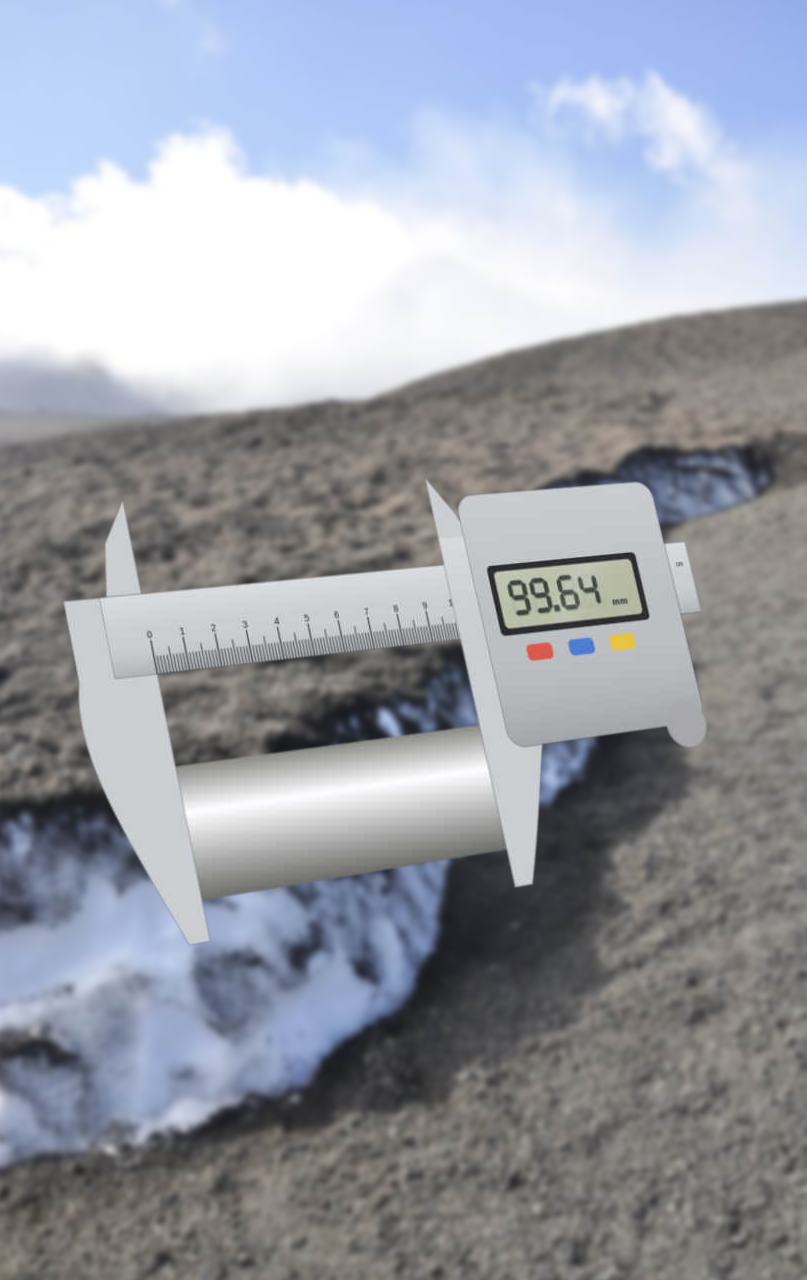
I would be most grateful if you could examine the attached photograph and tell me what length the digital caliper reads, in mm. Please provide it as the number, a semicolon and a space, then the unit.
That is 99.64; mm
